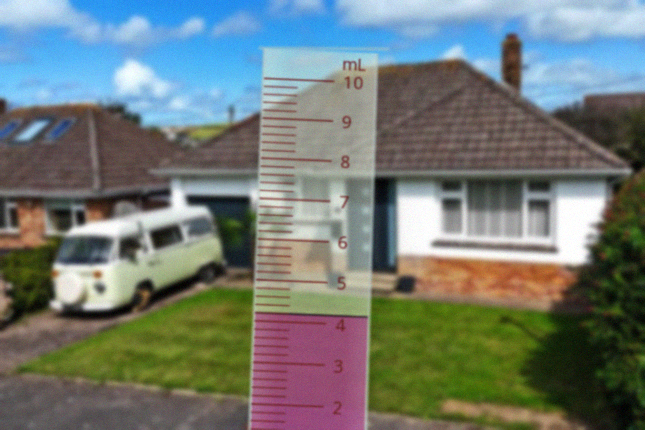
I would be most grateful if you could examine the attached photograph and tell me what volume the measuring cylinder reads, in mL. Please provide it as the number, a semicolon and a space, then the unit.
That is 4.2; mL
